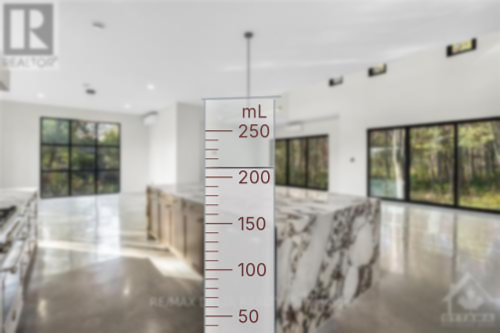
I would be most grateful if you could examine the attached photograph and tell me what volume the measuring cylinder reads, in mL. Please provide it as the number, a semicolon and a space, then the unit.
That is 210; mL
